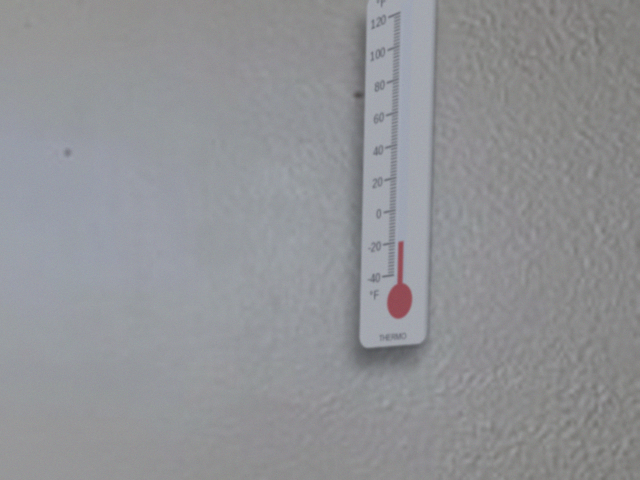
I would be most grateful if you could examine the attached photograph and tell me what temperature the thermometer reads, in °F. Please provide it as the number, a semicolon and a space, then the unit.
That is -20; °F
